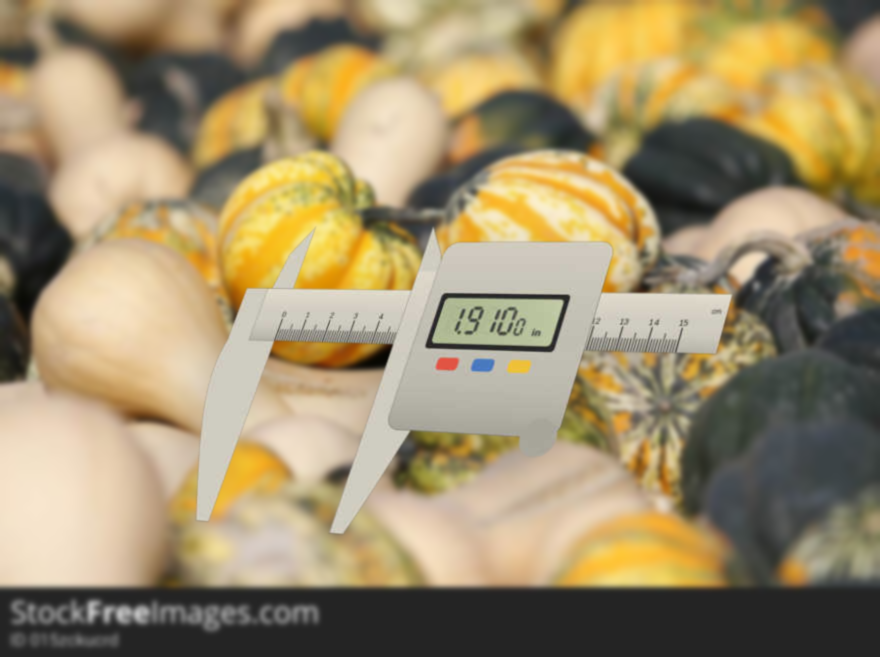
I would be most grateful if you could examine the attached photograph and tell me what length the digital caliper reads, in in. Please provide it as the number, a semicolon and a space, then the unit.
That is 1.9100; in
